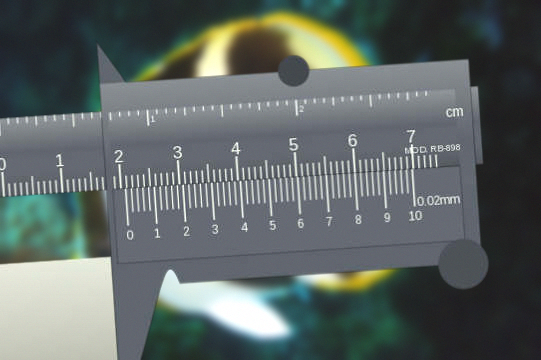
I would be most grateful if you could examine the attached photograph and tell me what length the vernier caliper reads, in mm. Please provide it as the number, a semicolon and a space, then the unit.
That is 20.8; mm
